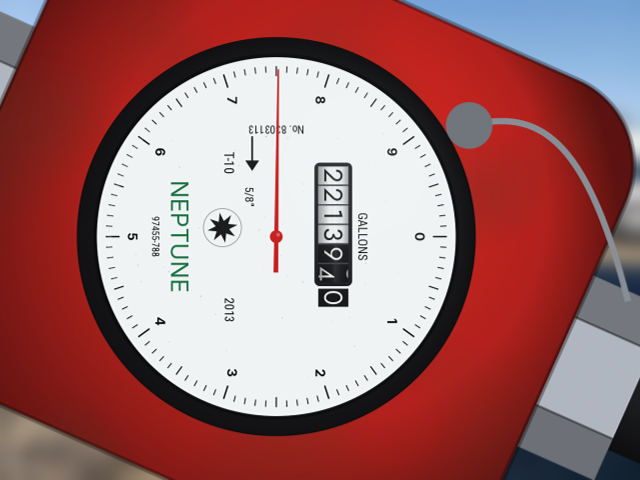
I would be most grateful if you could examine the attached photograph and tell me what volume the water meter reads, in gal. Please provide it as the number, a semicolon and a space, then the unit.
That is 2213937.5; gal
